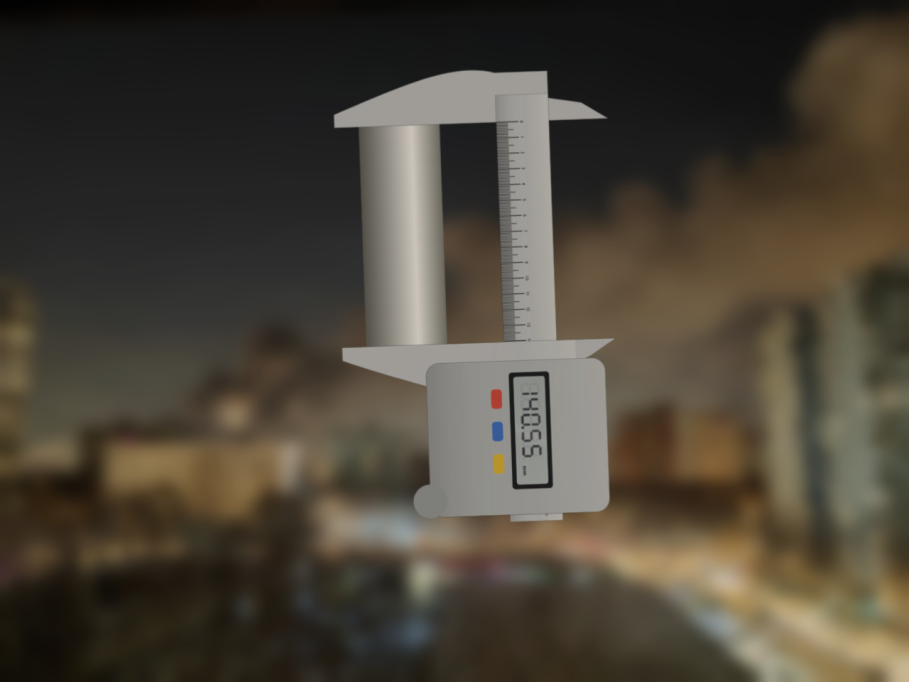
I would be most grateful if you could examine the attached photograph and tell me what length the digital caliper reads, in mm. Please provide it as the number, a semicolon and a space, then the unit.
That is 140.55; mm
